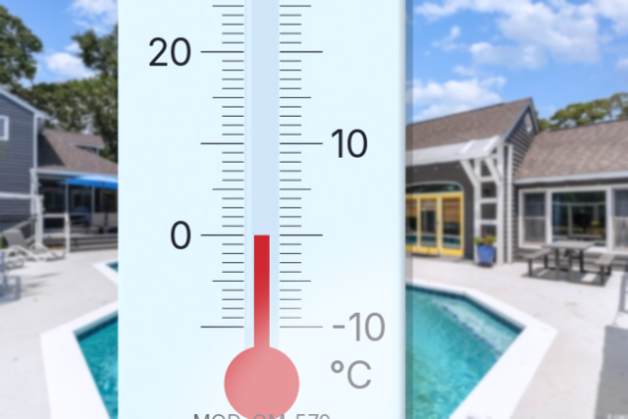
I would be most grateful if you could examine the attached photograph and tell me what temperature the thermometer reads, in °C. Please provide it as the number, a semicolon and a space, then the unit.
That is 0; °C
